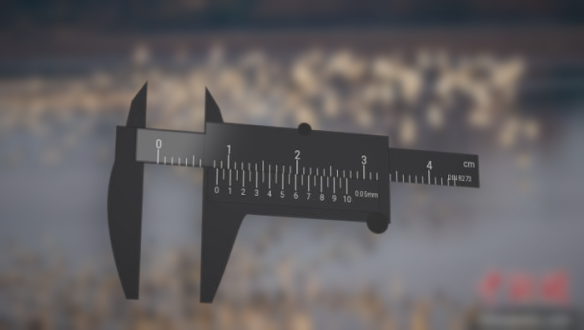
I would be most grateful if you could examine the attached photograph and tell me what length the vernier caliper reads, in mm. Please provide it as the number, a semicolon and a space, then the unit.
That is 8.4; mm
